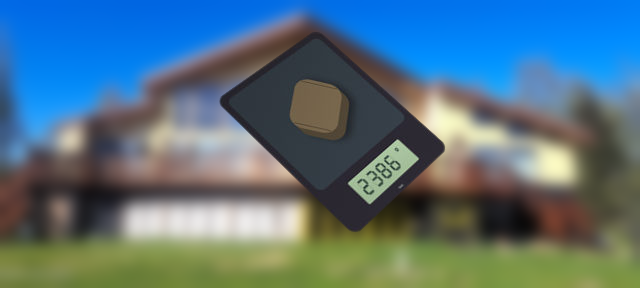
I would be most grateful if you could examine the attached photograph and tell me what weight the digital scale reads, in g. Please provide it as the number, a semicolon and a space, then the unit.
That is 2386; g
